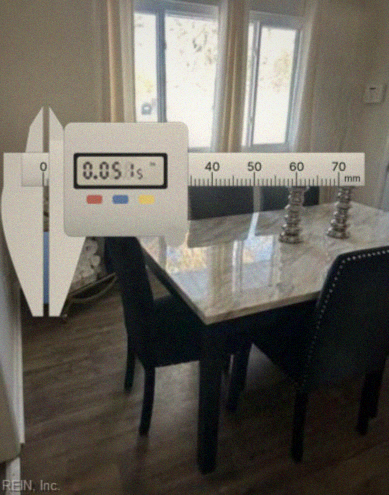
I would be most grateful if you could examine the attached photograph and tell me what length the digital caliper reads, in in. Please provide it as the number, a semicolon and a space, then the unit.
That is 0.0515; in
